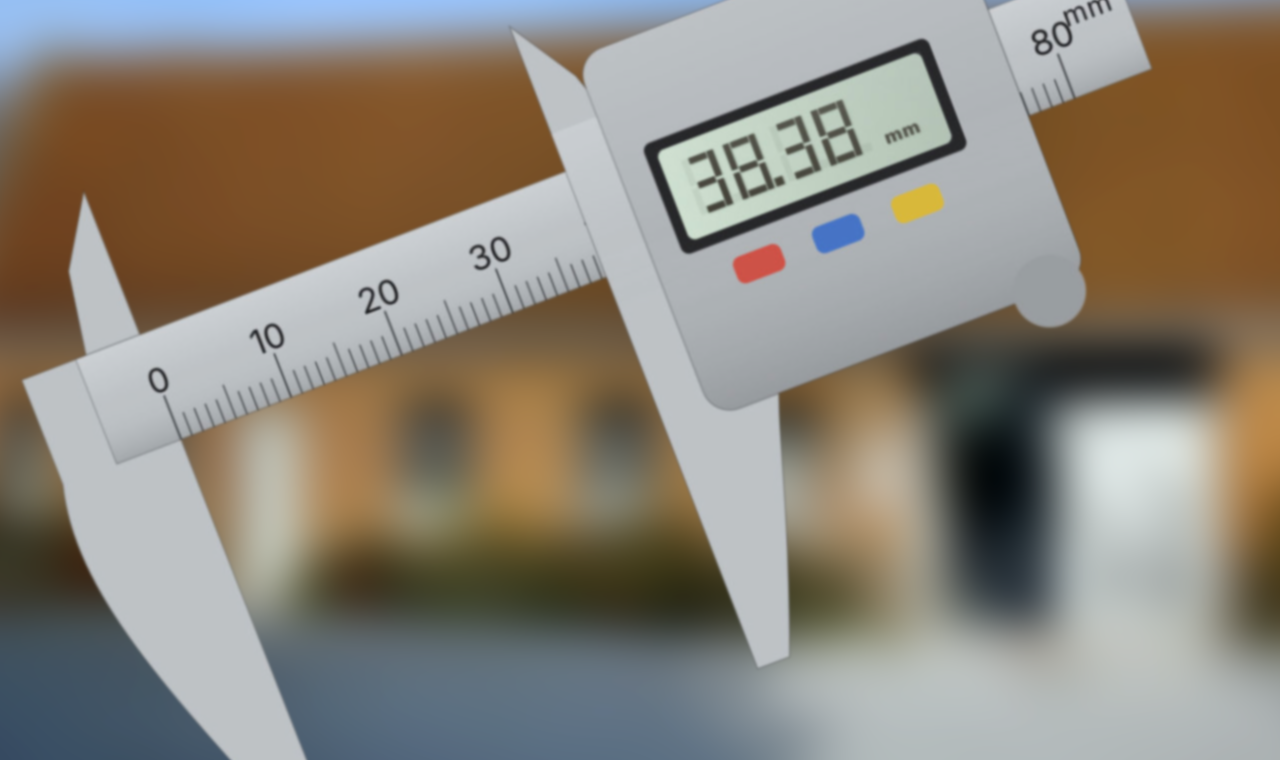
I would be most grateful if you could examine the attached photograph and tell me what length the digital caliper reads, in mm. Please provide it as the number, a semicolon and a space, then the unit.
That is 38.38; mm
